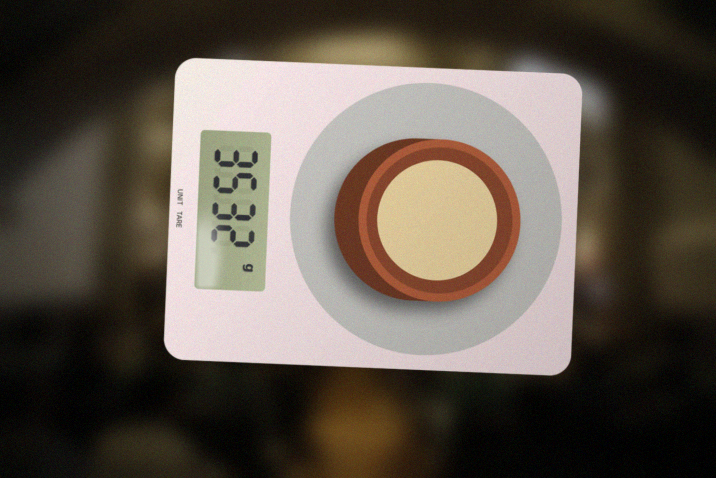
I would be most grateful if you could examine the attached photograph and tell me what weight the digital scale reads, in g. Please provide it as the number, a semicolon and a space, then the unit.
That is 3532; g
